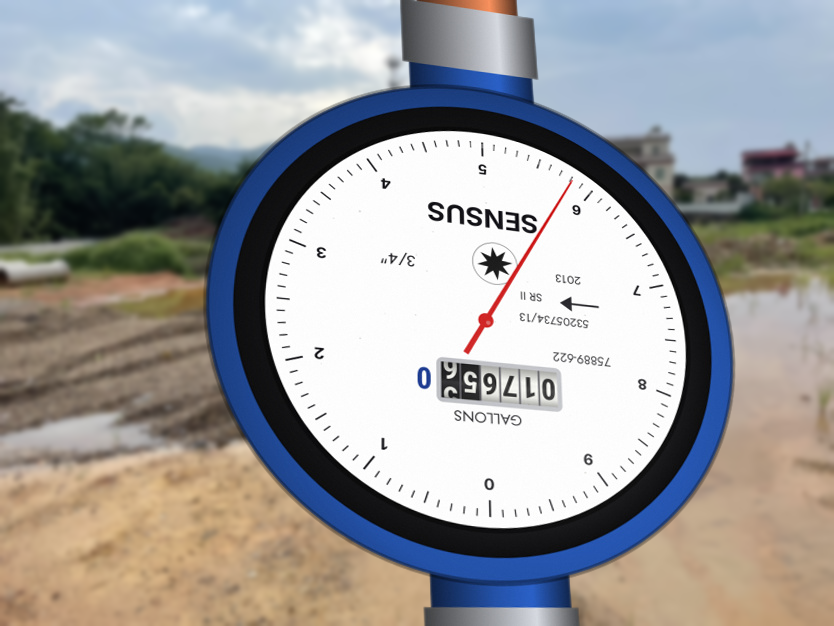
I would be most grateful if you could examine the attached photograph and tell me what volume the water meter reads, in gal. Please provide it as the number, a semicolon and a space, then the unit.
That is 176555.8; gal
